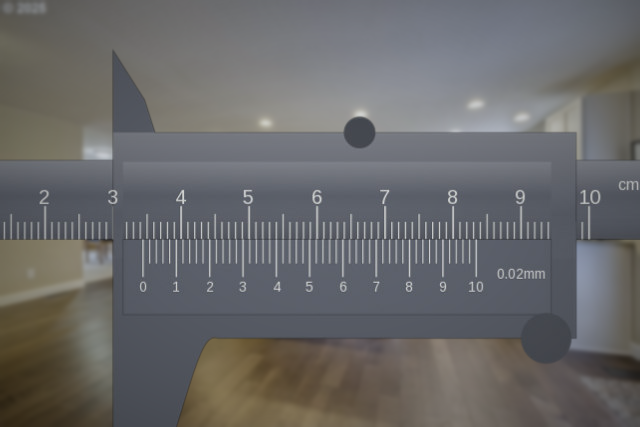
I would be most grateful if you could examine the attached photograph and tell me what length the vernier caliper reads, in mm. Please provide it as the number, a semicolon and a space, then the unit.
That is 34.4; mm
